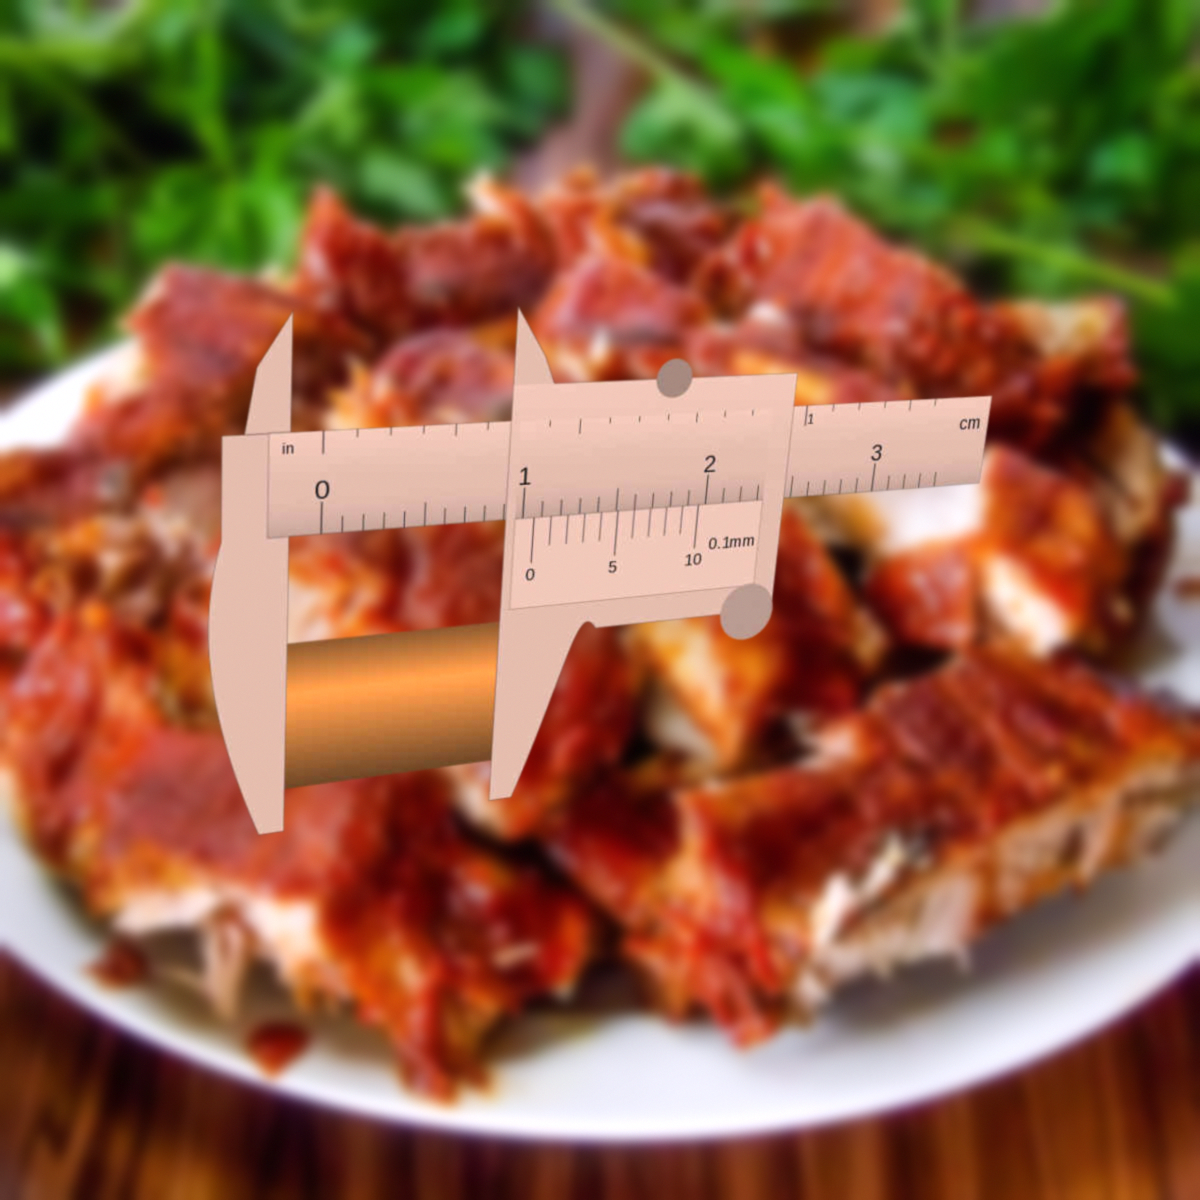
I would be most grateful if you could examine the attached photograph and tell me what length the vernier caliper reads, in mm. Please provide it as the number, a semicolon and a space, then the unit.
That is 10.6; mm
